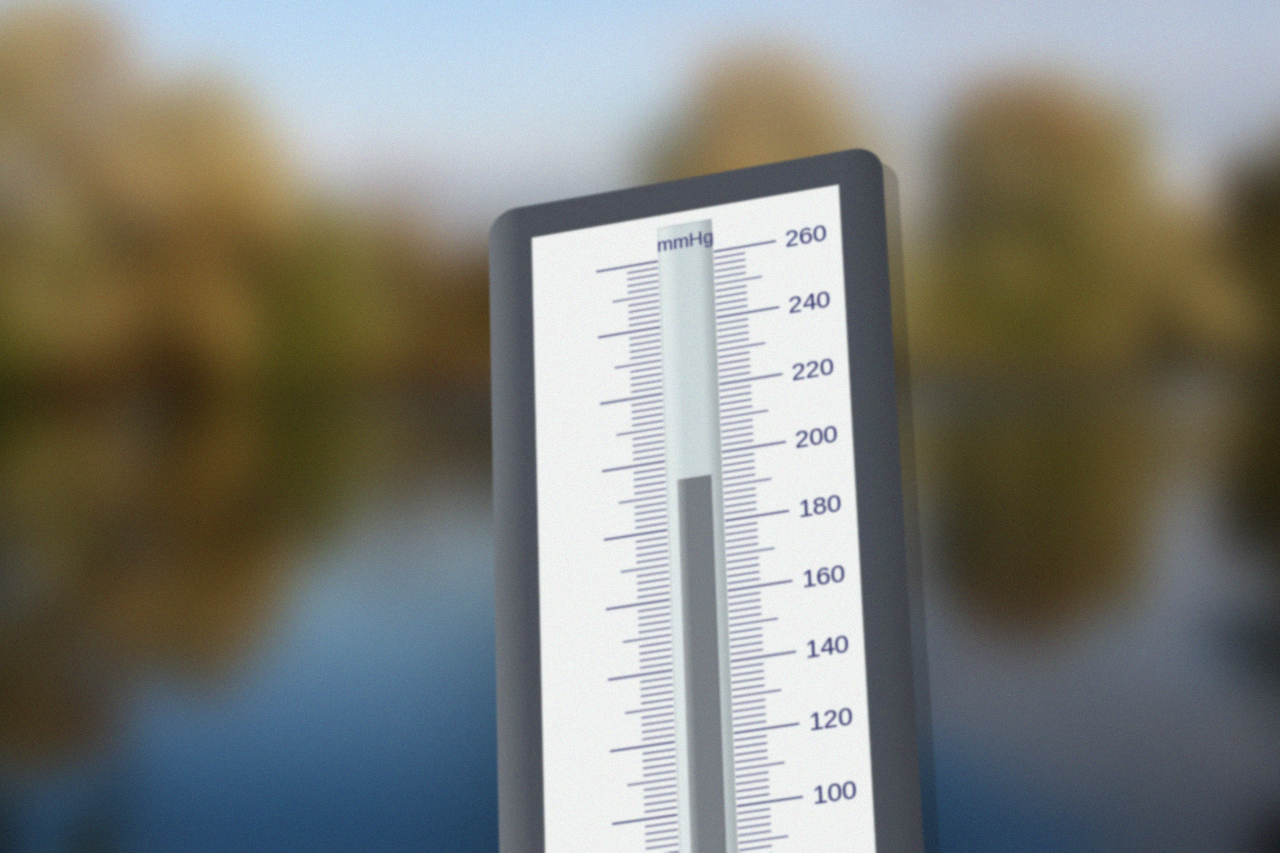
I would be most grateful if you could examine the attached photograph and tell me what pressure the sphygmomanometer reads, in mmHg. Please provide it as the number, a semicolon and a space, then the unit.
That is 194; mmHg
